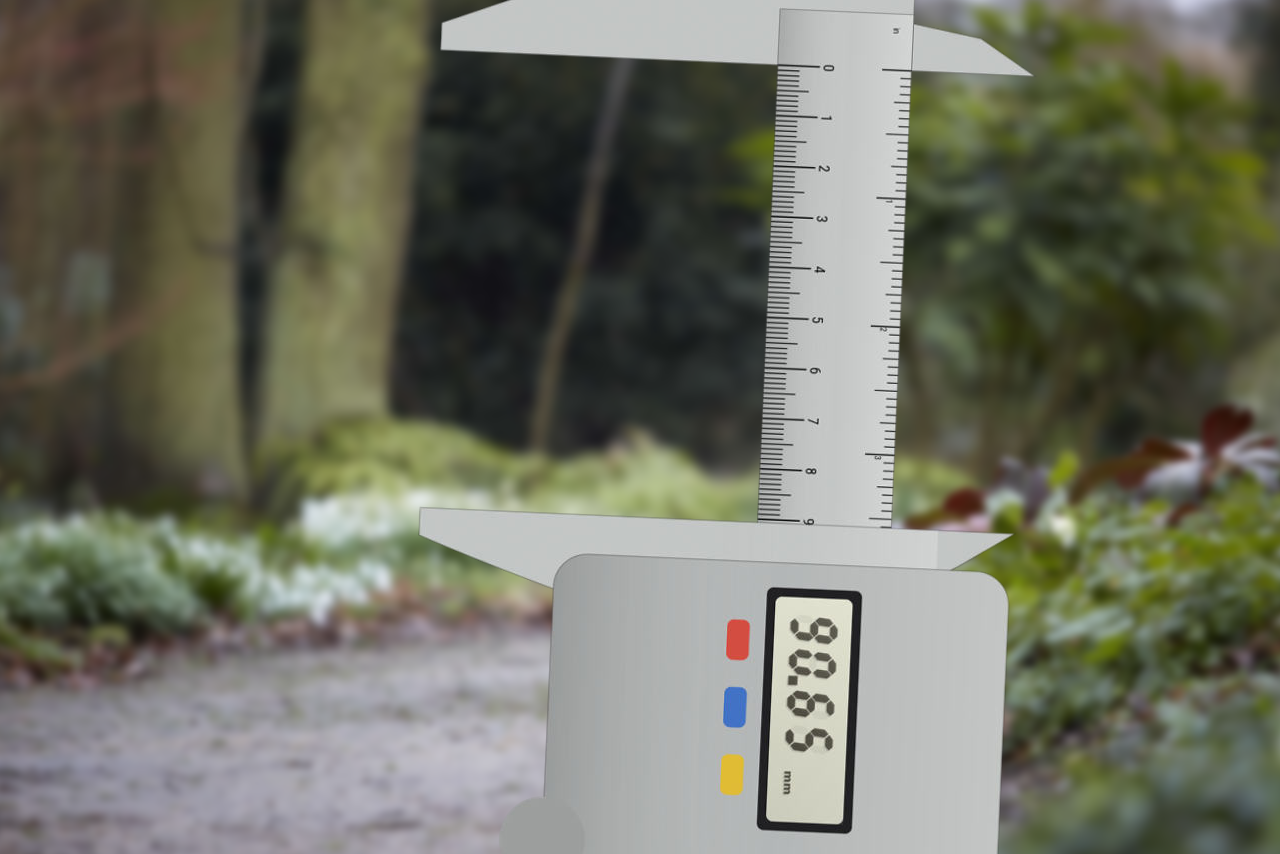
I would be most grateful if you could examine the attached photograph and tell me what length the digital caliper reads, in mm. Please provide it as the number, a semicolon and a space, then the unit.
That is 90.65; mm
